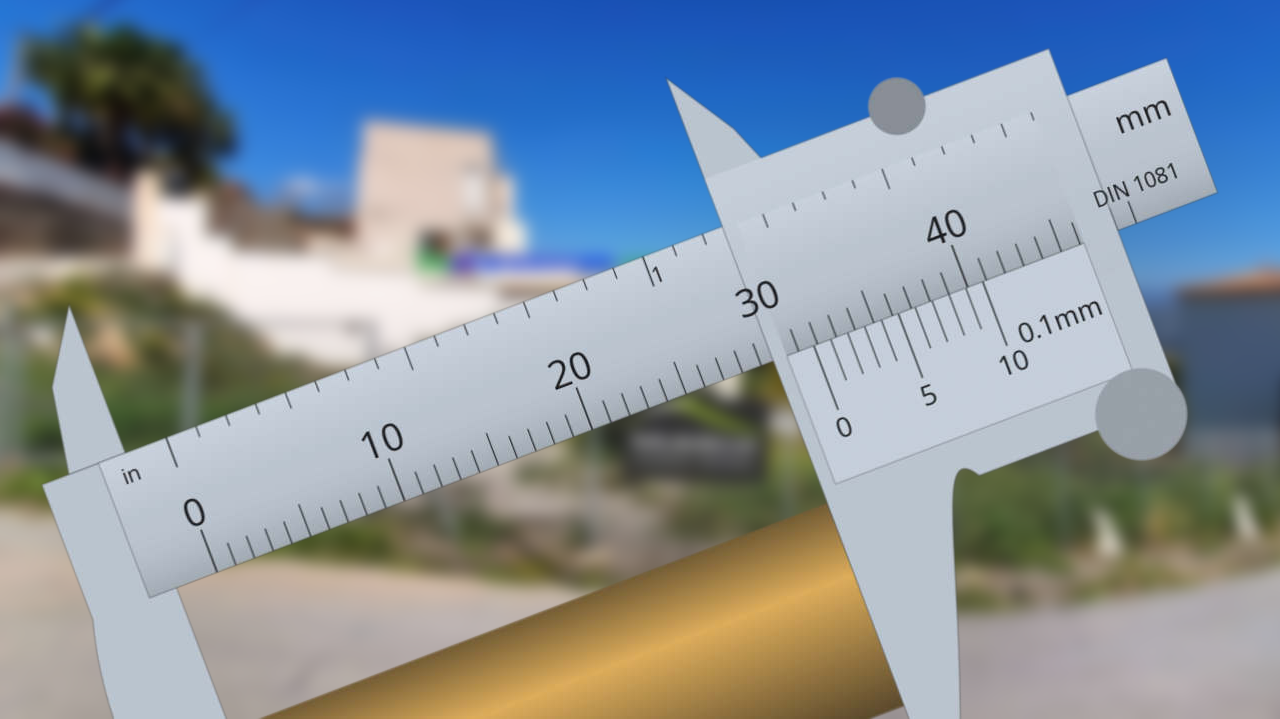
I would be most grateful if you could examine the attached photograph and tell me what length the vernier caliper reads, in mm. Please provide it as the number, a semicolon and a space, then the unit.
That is 31.8; mm
